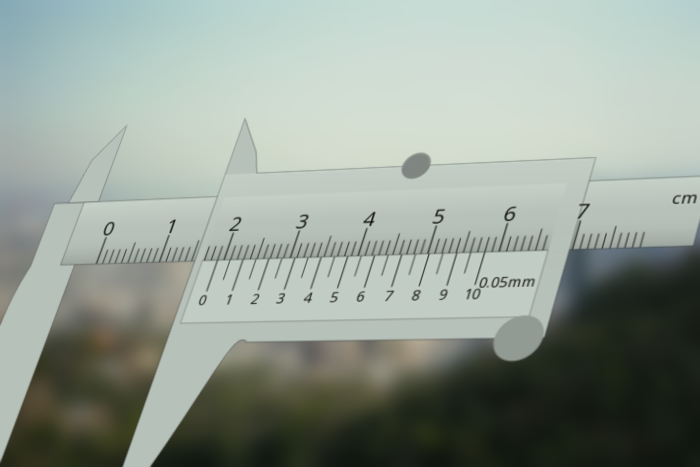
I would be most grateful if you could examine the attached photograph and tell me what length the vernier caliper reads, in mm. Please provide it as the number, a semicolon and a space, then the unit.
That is 19.0; mm
